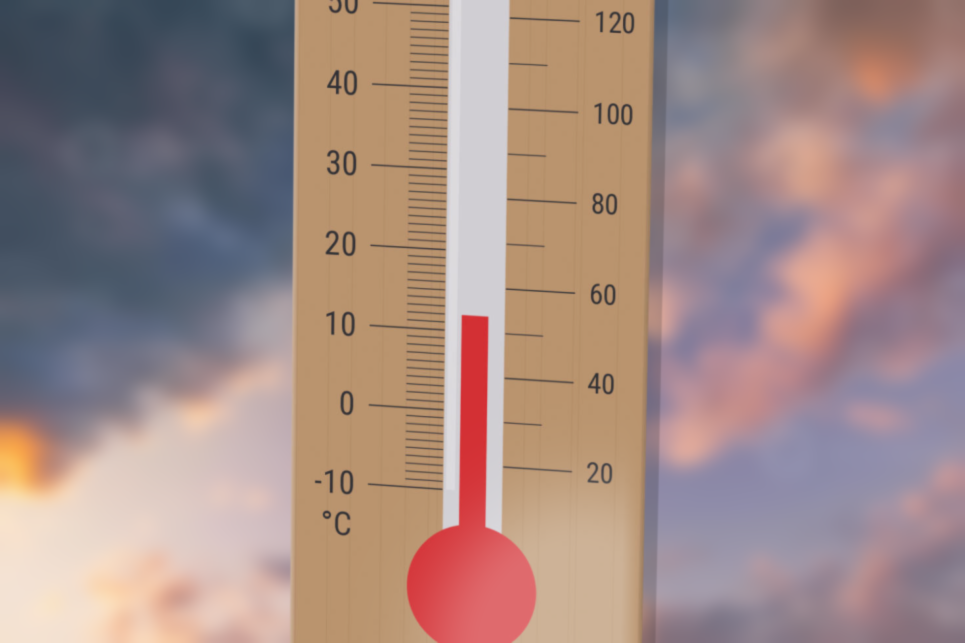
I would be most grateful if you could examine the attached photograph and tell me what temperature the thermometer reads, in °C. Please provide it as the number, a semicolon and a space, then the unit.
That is 12; °C
